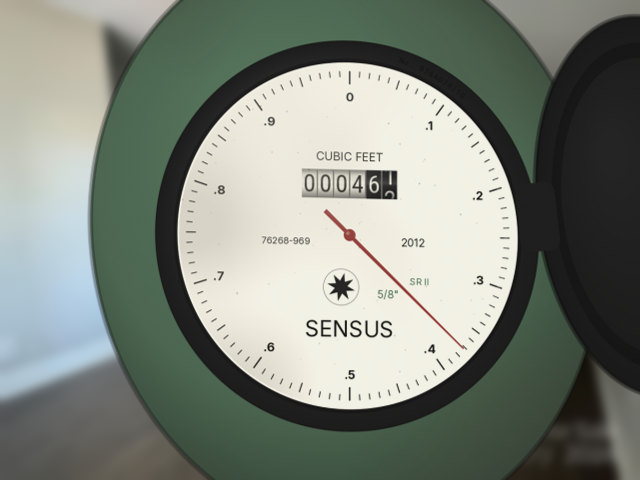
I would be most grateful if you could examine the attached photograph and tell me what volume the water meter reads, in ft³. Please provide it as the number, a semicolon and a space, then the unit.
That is 461.37; ft³
